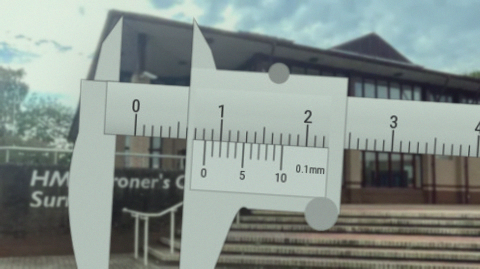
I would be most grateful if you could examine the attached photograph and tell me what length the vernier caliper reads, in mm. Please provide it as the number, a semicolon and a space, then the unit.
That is 8.2; mm
